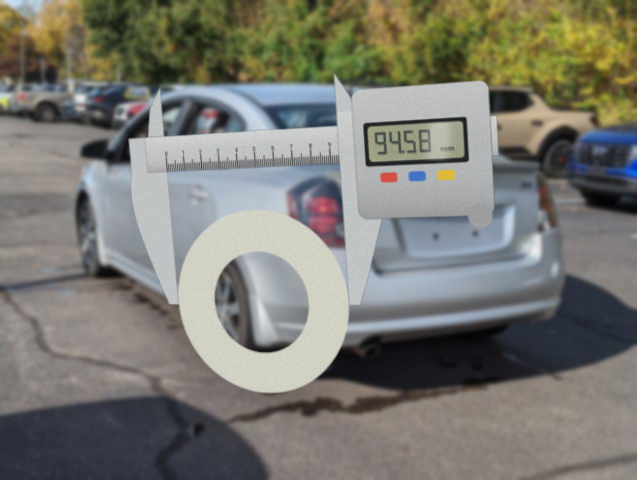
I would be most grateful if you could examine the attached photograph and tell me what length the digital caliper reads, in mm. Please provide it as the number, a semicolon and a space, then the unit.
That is 94.58; mm
